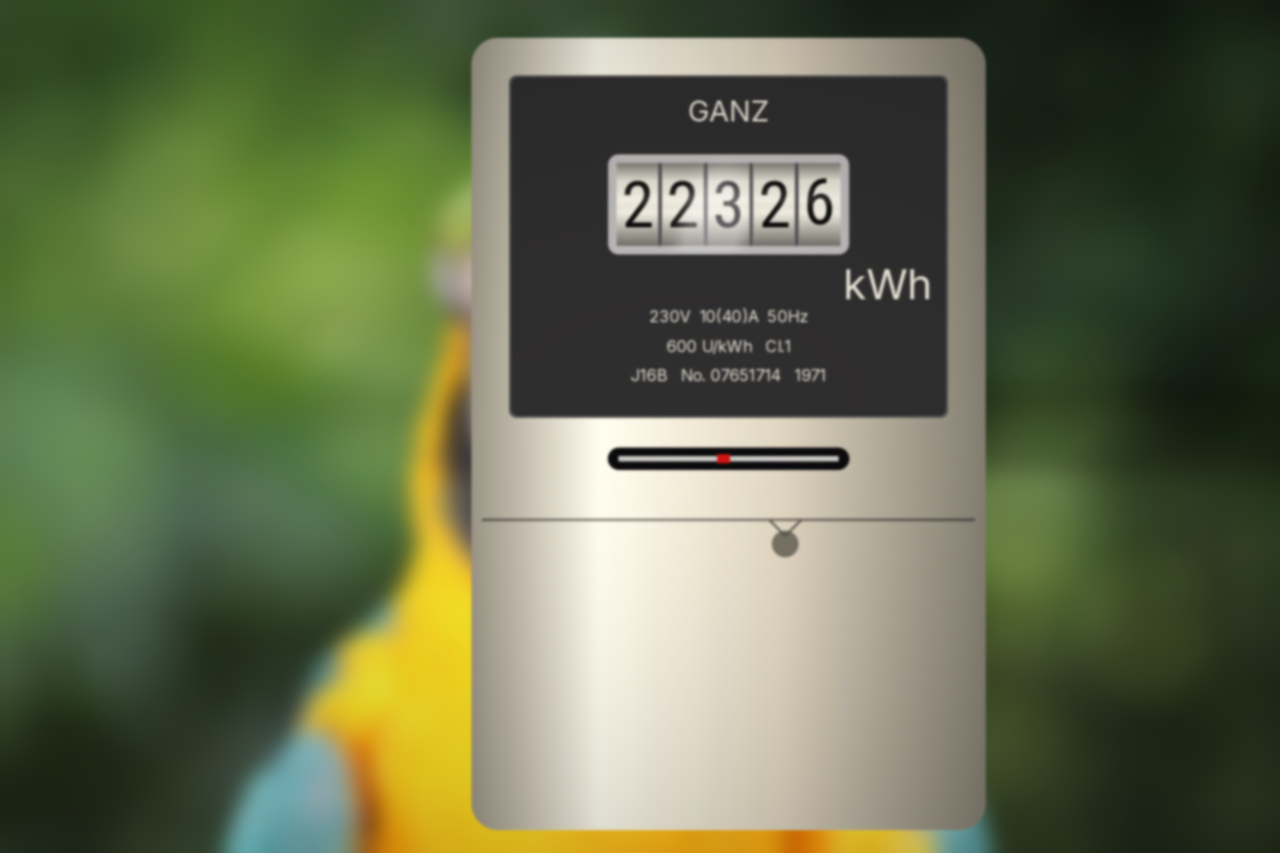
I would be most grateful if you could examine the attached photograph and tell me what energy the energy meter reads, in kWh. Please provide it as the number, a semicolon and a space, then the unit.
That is 22326; kWh
